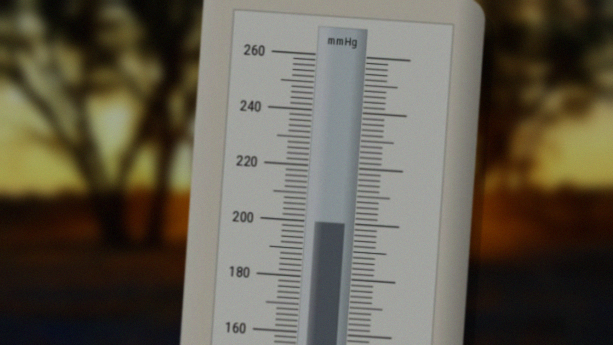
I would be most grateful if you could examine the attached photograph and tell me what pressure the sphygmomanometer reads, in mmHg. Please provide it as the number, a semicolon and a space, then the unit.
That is 200; mmHg
